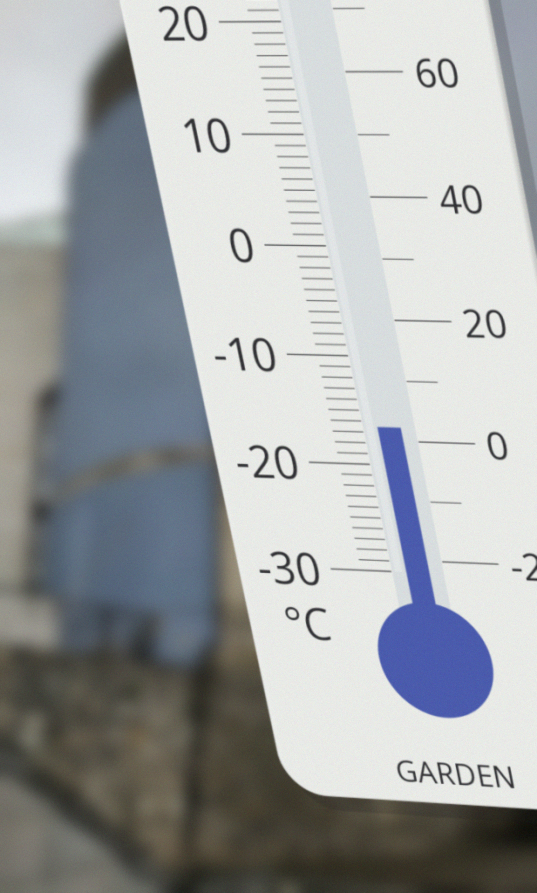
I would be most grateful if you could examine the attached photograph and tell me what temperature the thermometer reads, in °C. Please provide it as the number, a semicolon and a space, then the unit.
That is -16.5; °C
